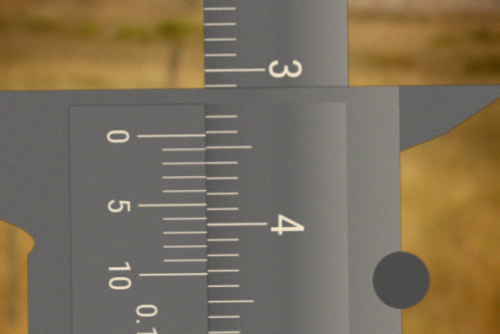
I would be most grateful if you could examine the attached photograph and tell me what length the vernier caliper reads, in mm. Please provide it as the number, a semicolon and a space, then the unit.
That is 34.2; mm
